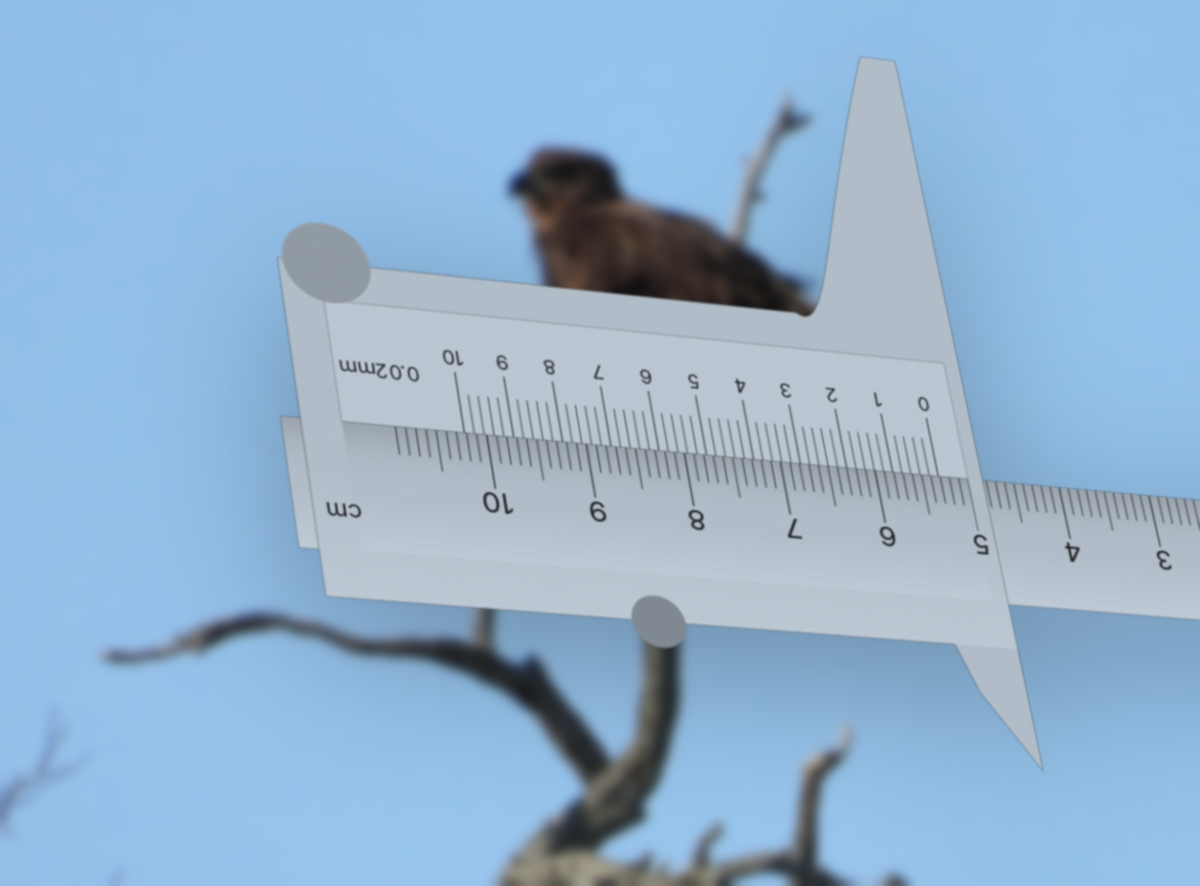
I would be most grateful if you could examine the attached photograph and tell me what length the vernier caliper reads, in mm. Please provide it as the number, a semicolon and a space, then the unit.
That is 53.2; mm
